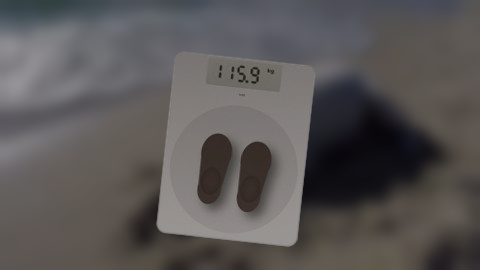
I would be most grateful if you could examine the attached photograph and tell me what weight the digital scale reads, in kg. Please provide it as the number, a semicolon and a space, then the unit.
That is 115.9; kg
